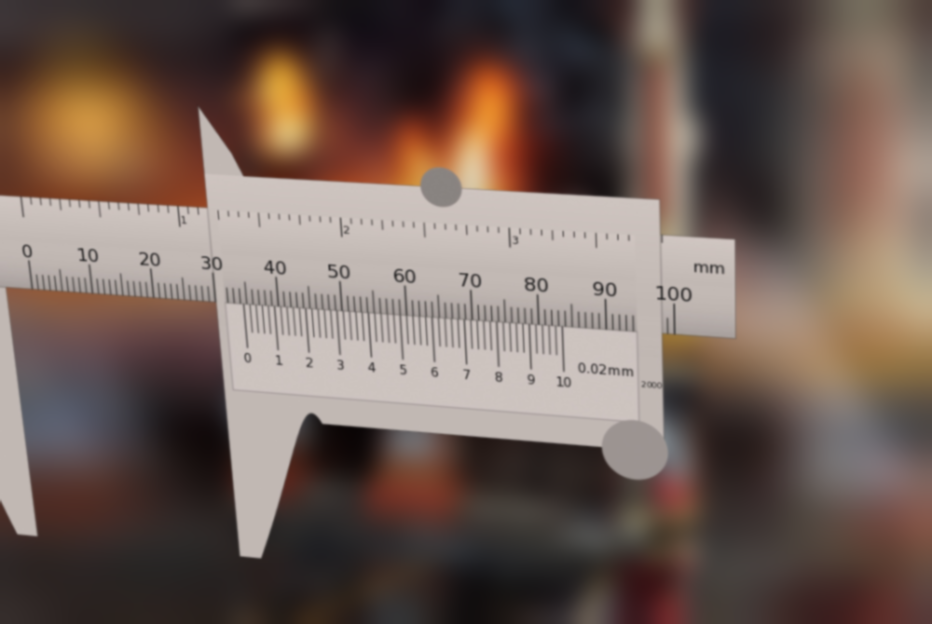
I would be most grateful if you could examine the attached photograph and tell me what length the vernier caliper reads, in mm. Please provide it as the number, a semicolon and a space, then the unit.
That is 34.5; mm
